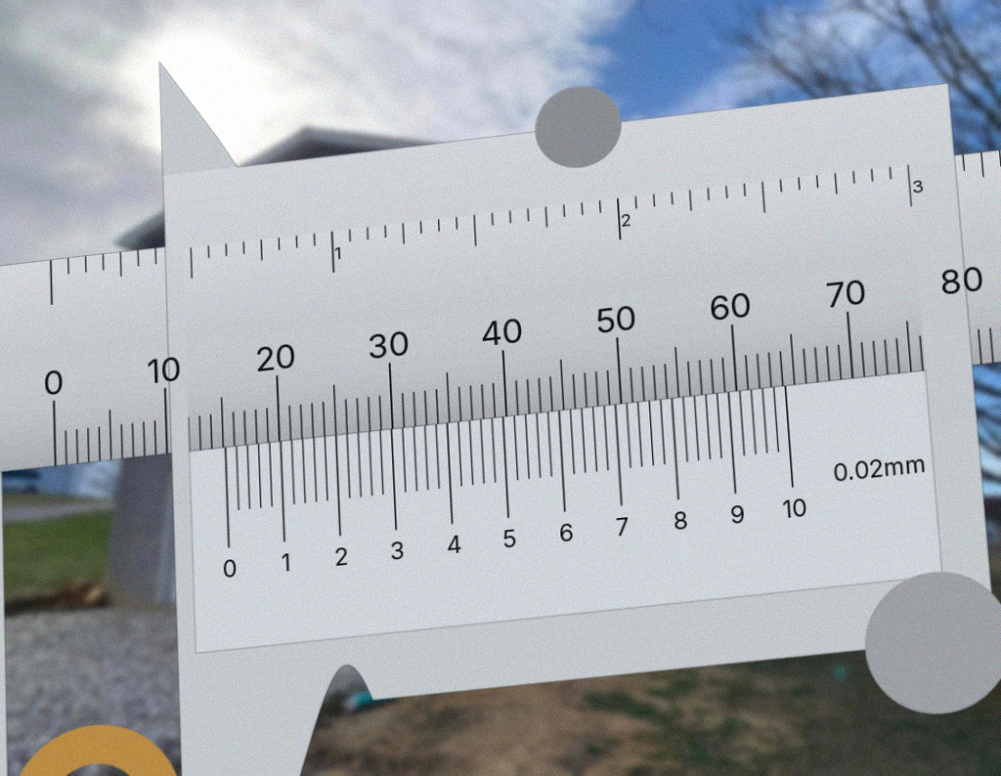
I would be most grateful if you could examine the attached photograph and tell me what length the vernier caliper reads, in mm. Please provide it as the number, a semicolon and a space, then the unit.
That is 15.2; mm
